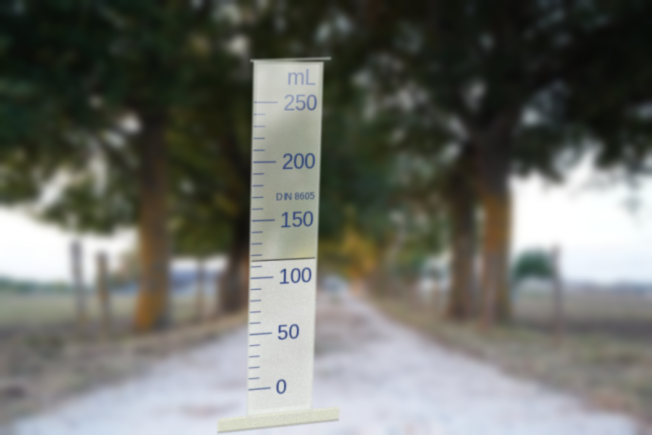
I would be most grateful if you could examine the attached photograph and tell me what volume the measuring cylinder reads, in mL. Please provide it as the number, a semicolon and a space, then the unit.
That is 115; mL
